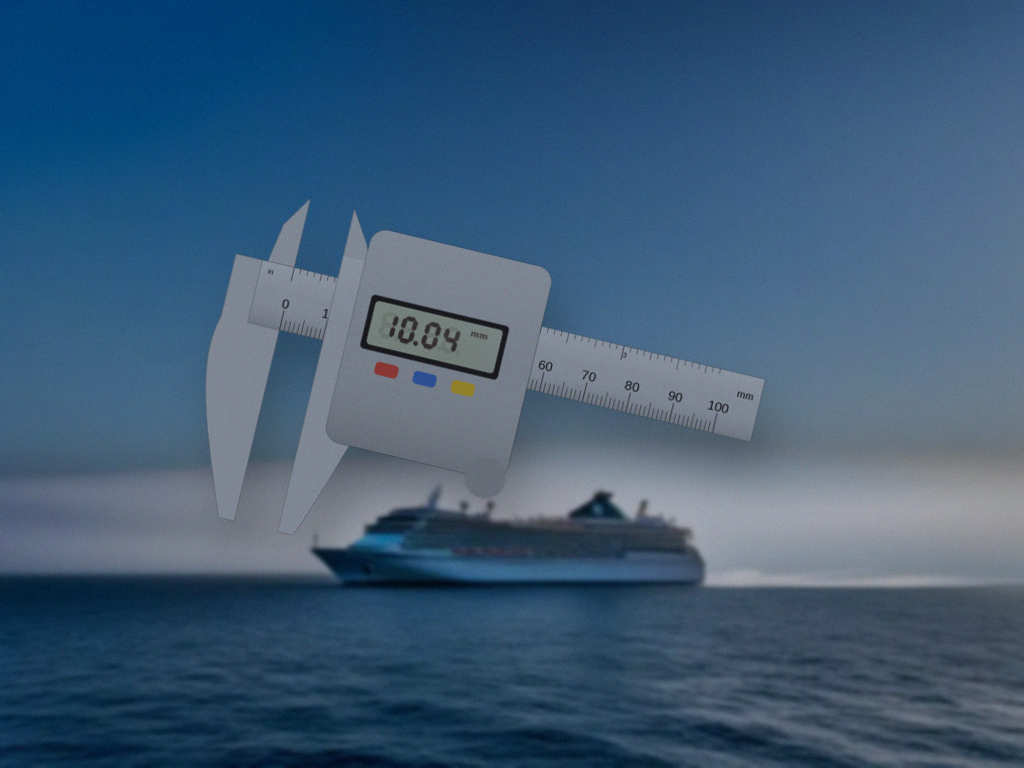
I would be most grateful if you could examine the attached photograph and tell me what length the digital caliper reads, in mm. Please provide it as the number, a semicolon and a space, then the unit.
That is 10.04; mm
